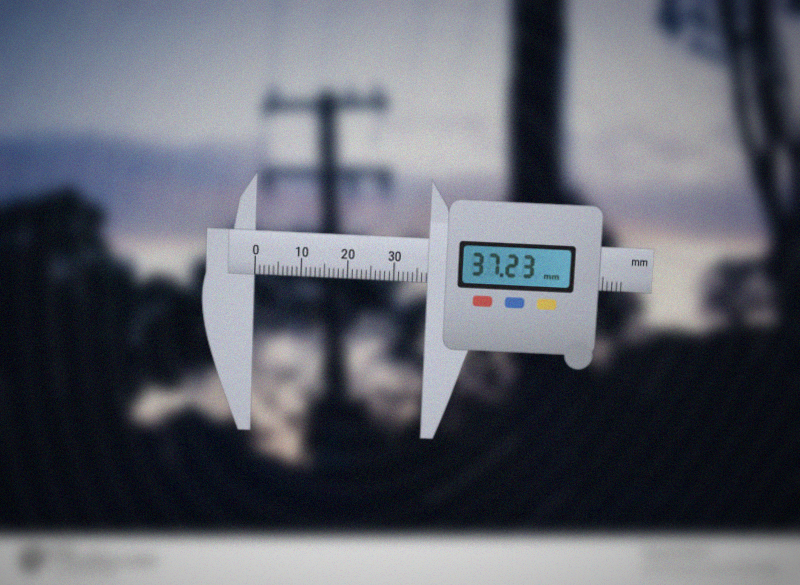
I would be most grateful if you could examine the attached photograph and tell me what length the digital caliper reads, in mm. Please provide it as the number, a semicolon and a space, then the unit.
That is 37.23; mm
